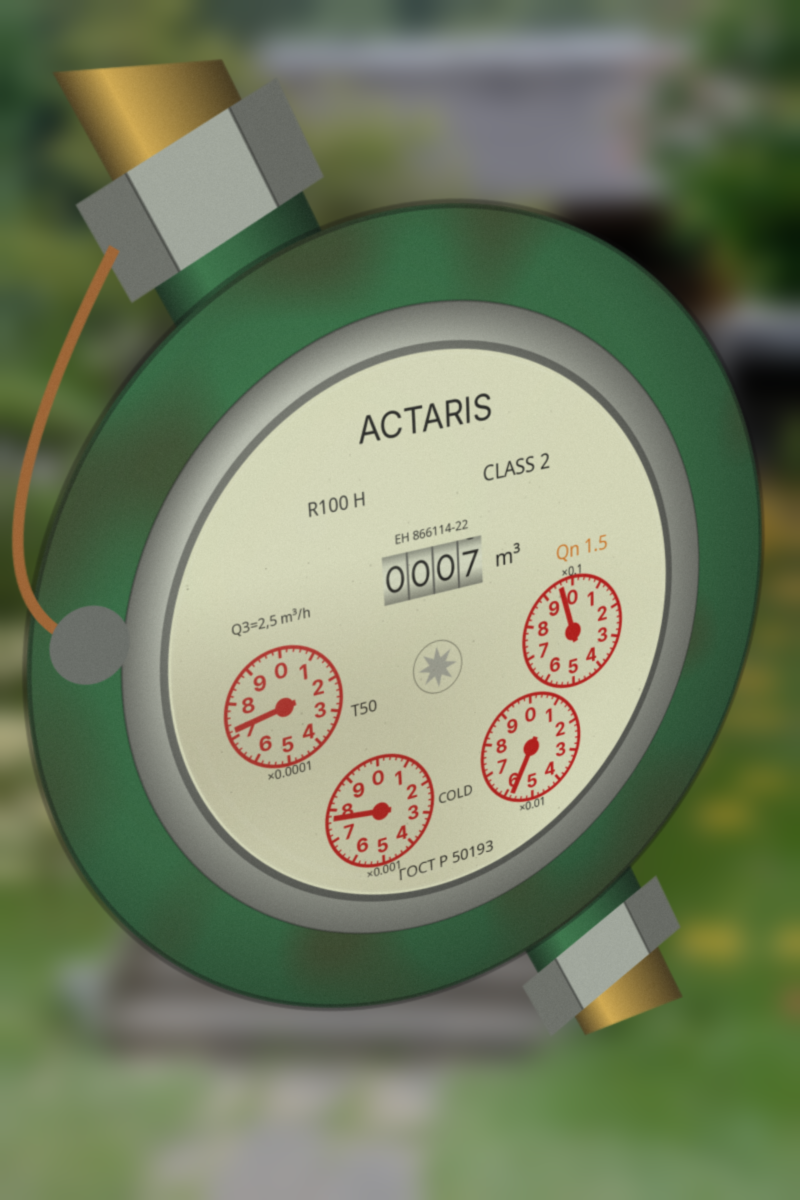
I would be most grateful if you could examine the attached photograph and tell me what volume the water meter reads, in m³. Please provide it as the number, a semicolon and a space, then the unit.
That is 6.9577; m³
